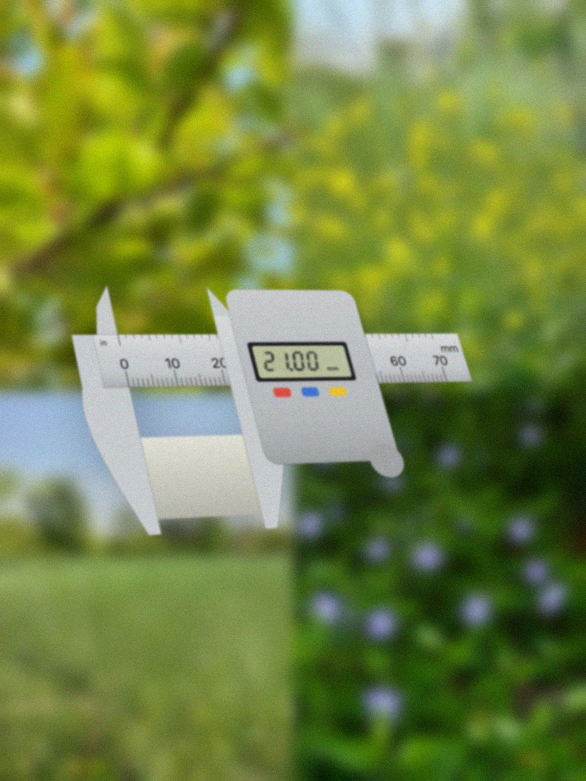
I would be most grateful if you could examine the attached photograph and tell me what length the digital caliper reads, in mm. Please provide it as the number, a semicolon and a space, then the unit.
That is 21.00; mm
